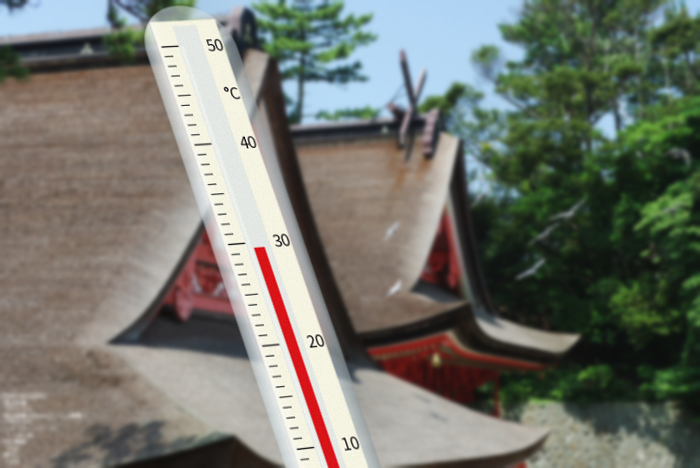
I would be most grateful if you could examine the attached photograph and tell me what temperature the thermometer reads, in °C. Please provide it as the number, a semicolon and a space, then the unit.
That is 29.5; °C
